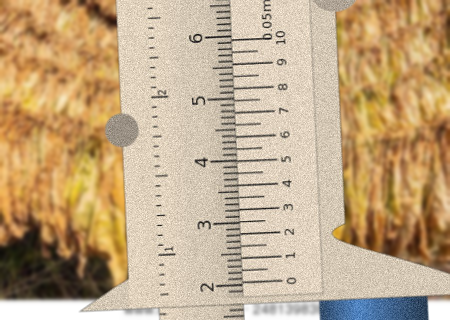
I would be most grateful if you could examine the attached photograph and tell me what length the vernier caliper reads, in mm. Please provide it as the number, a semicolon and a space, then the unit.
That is 20.4; mm
